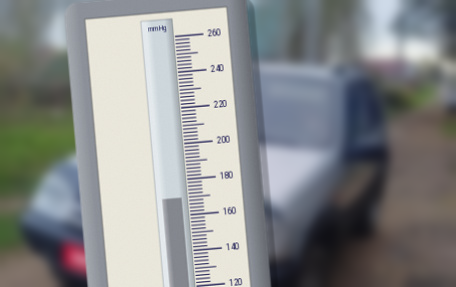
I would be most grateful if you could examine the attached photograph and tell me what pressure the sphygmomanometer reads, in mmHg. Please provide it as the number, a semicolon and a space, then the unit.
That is 170; mmHg
